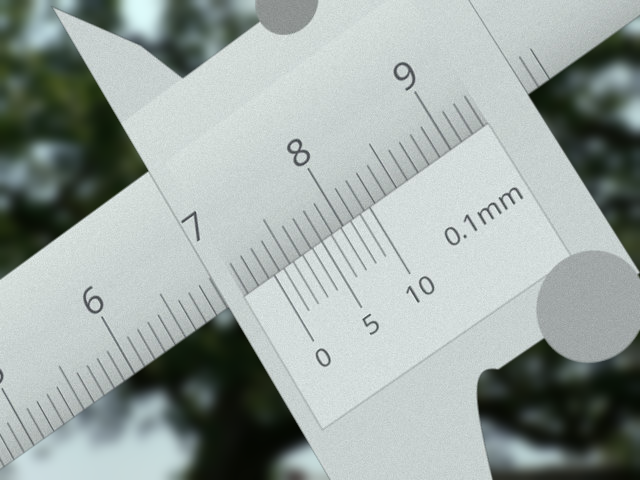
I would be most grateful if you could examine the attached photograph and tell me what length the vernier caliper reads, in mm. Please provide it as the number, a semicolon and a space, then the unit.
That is 73.5; mm
